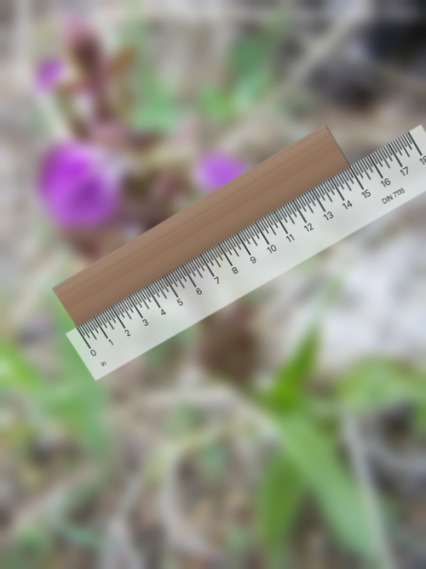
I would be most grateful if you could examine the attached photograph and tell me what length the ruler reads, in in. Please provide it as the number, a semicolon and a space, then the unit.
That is 15; in
